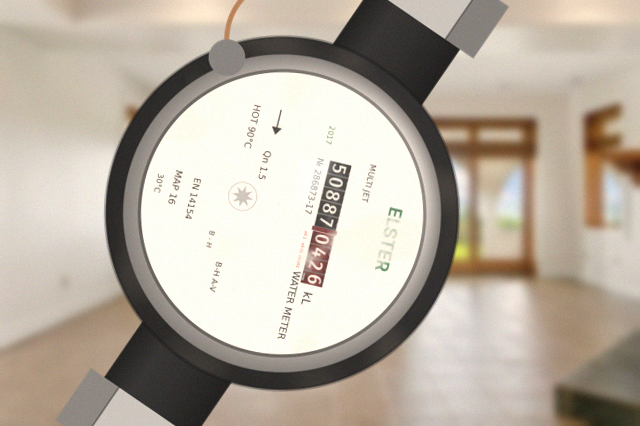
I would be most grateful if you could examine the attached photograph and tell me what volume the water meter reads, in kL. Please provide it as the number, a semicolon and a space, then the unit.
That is 50887.0426; kL
